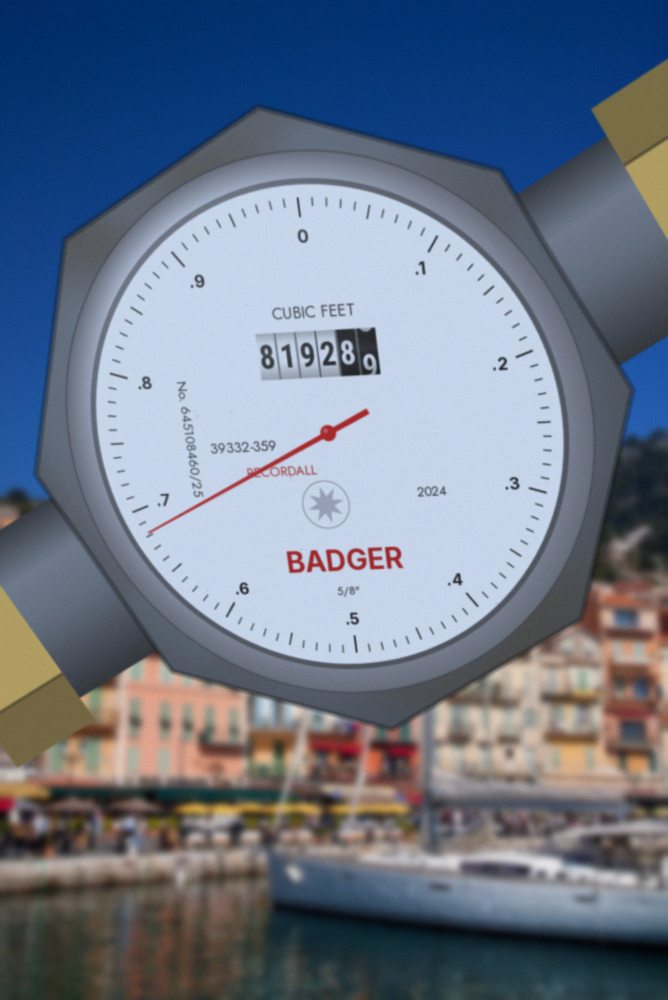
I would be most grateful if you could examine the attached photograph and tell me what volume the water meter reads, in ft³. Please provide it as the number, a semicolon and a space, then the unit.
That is 819288.68; ft³
